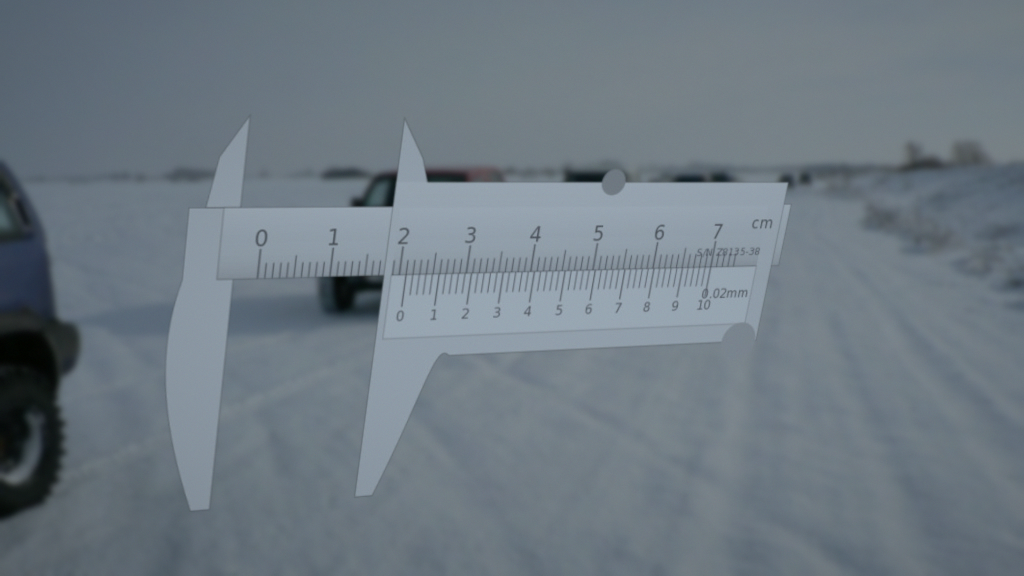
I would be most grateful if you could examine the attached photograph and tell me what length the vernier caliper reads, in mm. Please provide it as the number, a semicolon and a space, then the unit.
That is 21.0; mm
